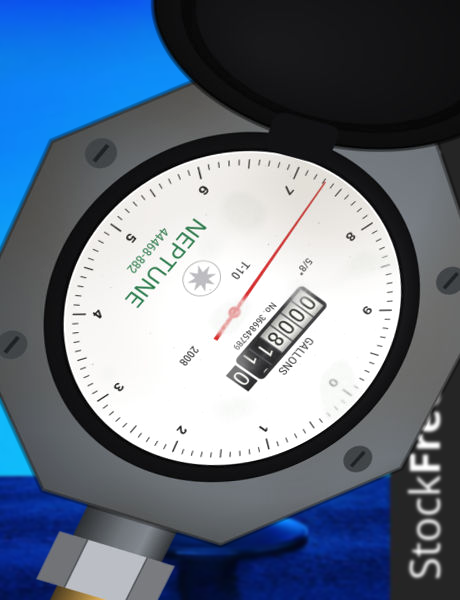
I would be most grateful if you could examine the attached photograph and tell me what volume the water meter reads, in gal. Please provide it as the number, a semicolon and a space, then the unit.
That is 8107.3; gal
